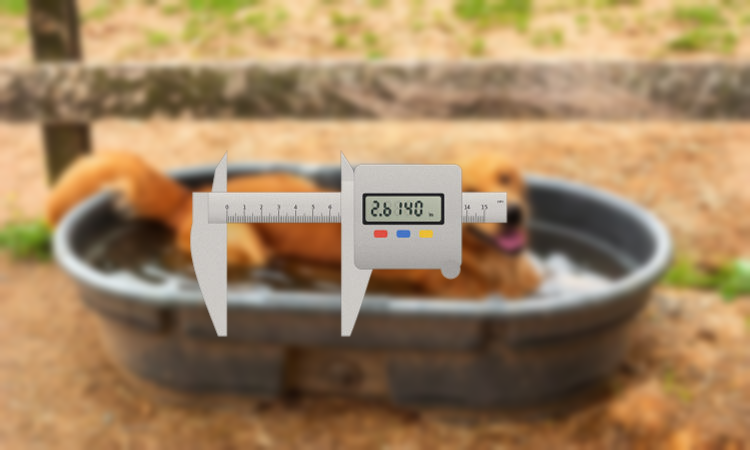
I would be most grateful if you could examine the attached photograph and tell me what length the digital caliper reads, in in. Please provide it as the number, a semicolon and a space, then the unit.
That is 2.6140; in
